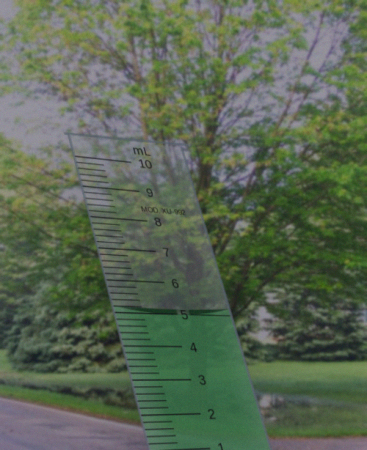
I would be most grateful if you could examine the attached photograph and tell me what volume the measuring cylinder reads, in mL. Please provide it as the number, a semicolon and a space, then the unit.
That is 5; mL
